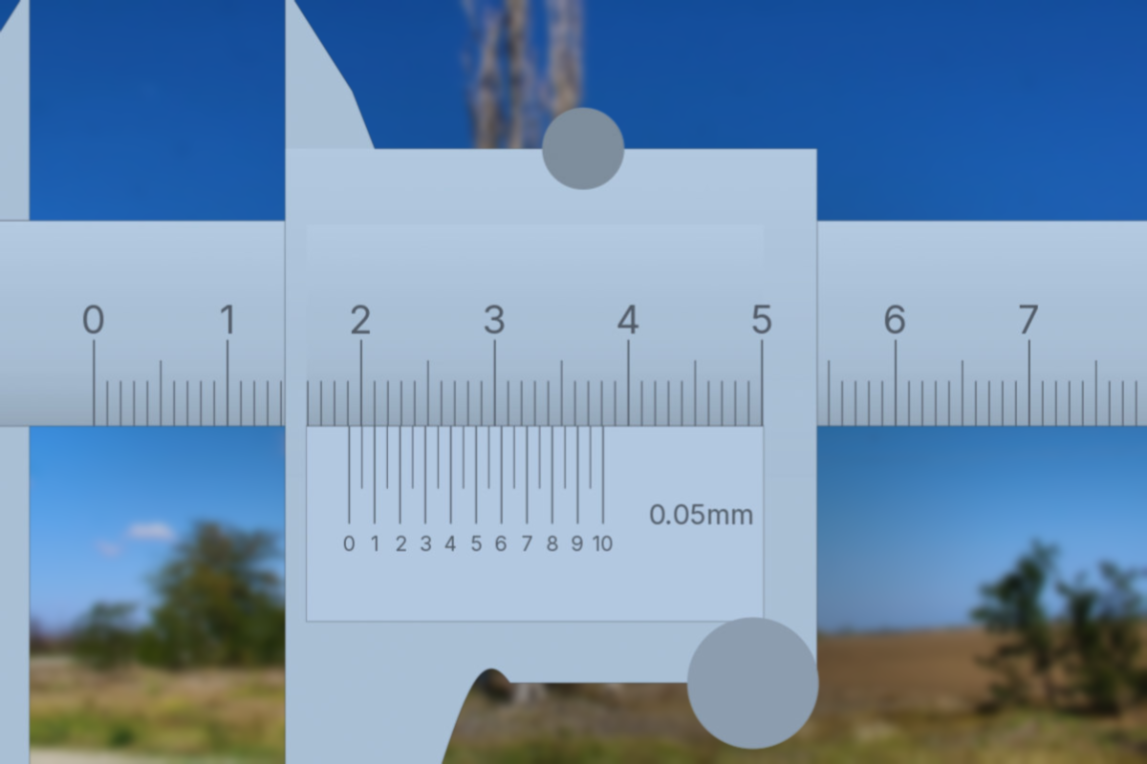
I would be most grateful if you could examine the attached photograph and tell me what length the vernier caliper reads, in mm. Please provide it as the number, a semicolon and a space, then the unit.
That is 19.1; mm
